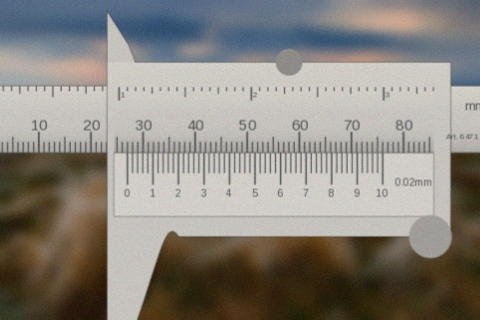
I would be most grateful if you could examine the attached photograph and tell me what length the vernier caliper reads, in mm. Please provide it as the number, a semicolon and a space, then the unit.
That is 27.0; mm
